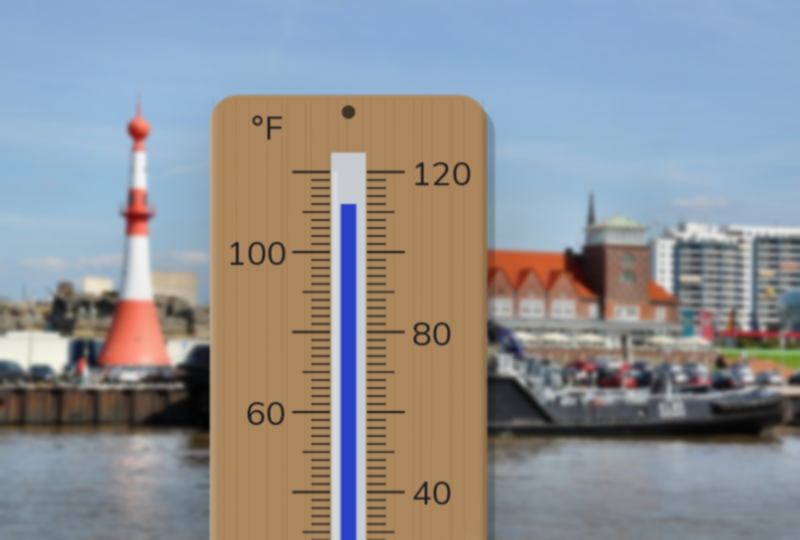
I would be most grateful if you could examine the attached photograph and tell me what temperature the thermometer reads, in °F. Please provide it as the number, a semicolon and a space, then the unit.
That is 112; °F
